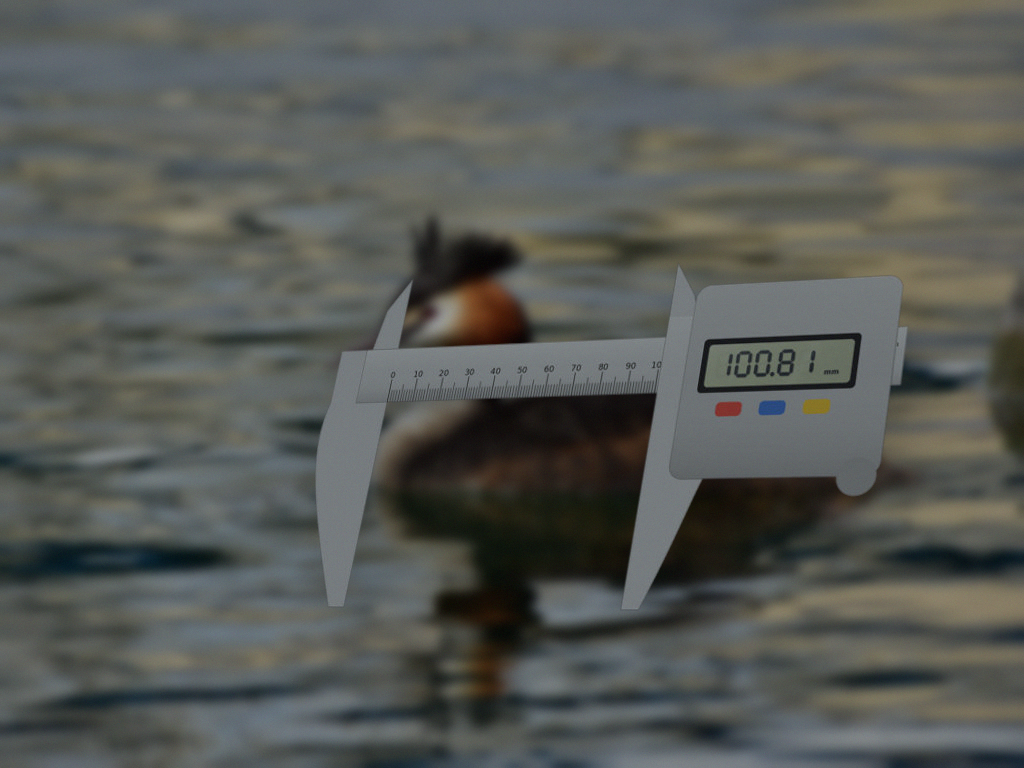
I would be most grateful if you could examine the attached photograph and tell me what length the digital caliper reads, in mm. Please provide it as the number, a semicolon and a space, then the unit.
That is 100.81; mm
